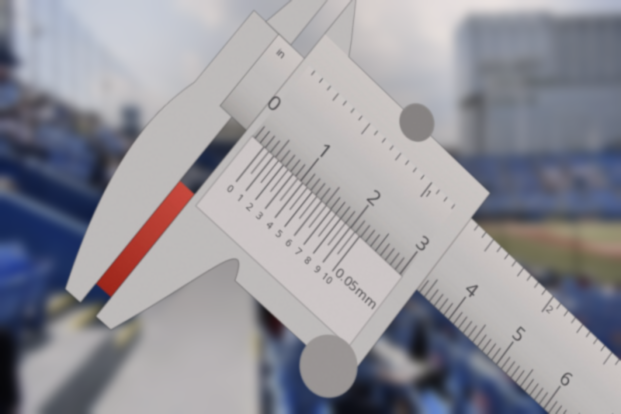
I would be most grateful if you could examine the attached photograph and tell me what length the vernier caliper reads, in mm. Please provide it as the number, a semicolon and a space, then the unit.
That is 2.8; mm
